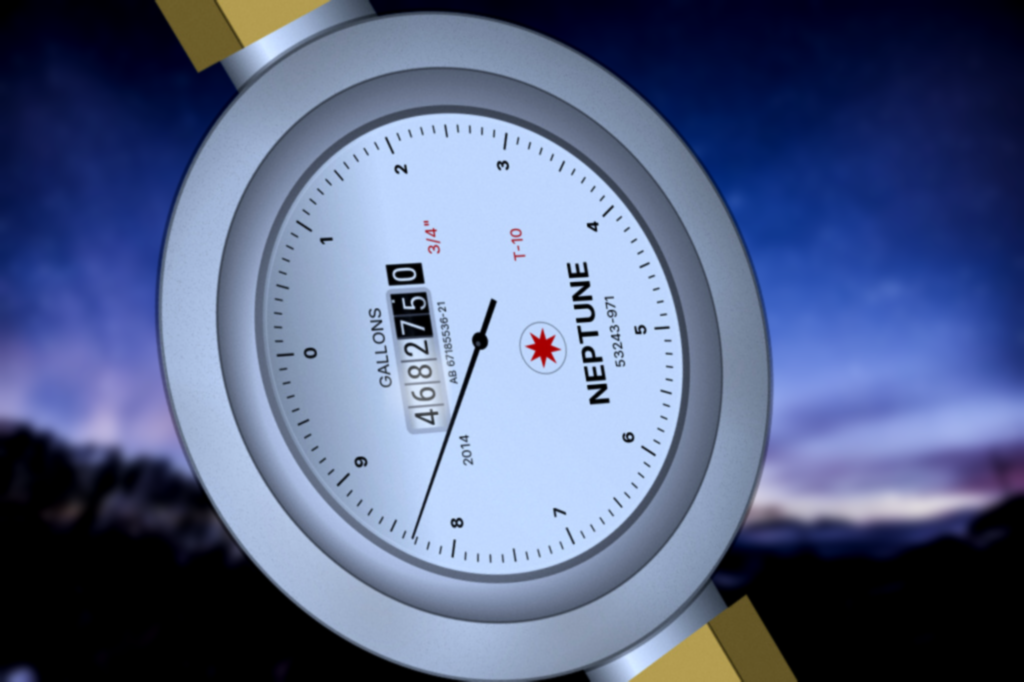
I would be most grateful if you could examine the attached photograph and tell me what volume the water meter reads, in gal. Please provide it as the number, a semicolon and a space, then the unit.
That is 4682748.3; gal
